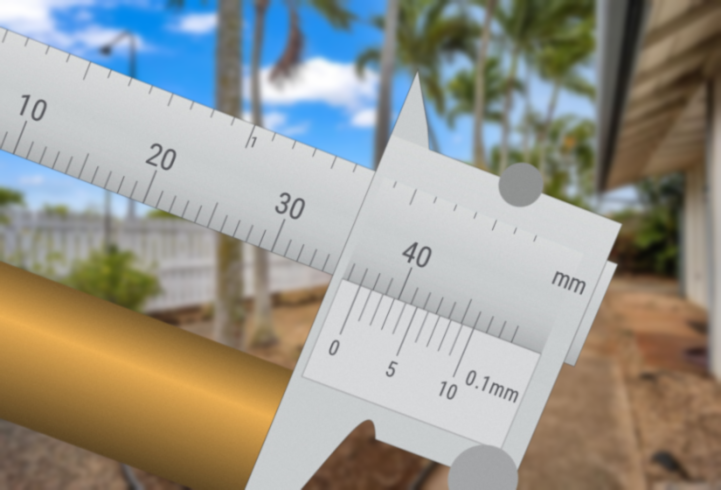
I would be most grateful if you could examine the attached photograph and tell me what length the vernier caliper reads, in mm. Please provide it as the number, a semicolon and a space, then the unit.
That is 37.0; mm
